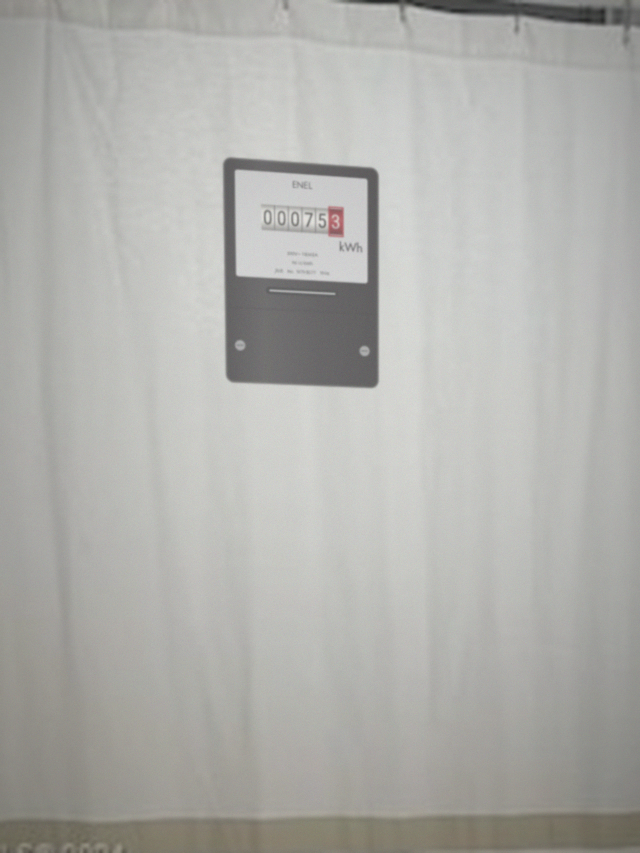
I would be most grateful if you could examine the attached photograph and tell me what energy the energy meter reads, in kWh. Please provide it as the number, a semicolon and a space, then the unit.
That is 75.3; kWh
